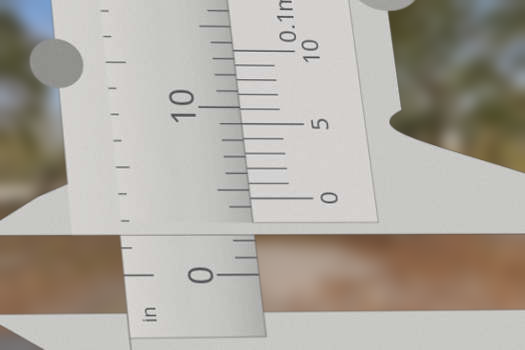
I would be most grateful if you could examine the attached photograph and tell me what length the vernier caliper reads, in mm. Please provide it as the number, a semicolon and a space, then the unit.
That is 4.5; mm
